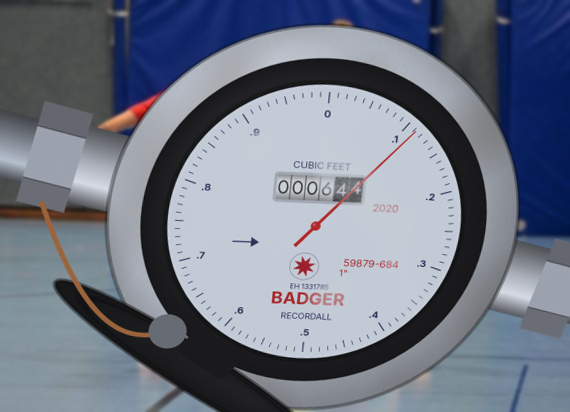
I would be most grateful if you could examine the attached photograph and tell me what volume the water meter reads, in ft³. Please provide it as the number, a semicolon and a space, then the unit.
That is 644.11; ft³
